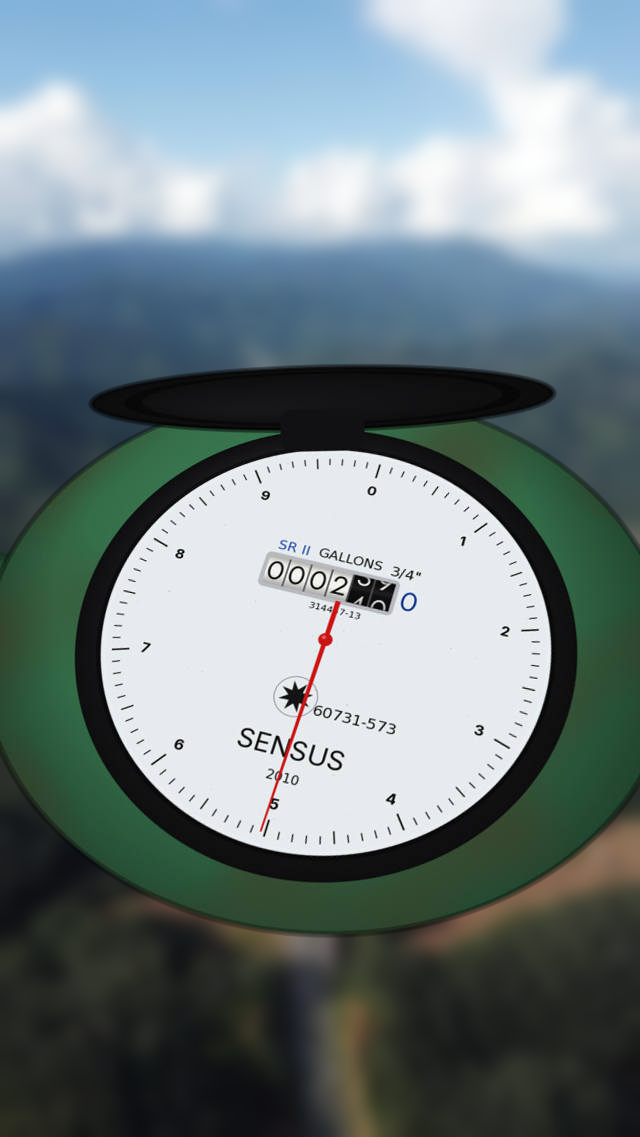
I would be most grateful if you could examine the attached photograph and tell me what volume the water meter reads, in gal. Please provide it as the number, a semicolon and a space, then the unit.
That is 2395.0; gal
